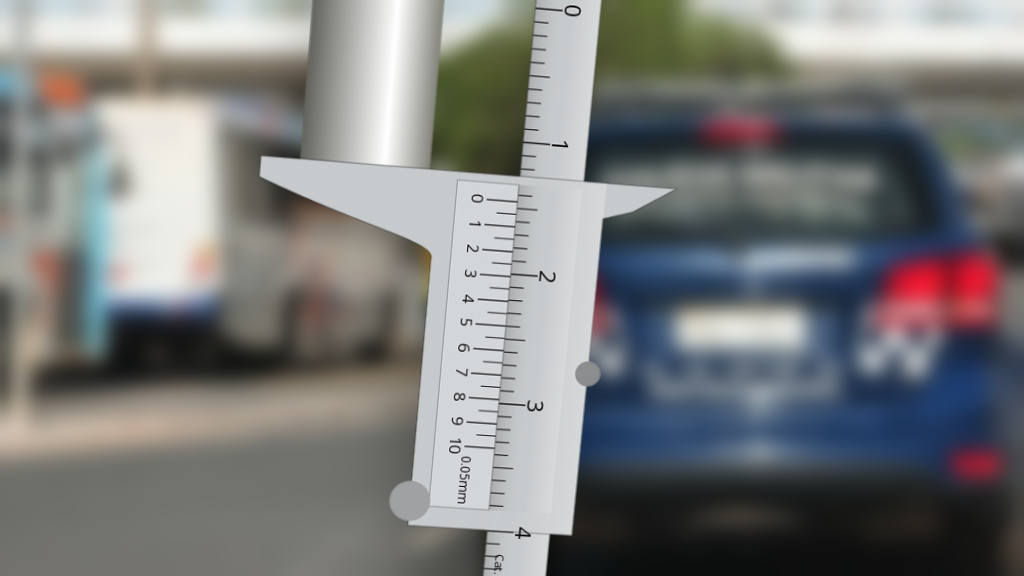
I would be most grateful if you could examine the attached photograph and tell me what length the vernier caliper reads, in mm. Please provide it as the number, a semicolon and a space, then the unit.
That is 14.5; mm
